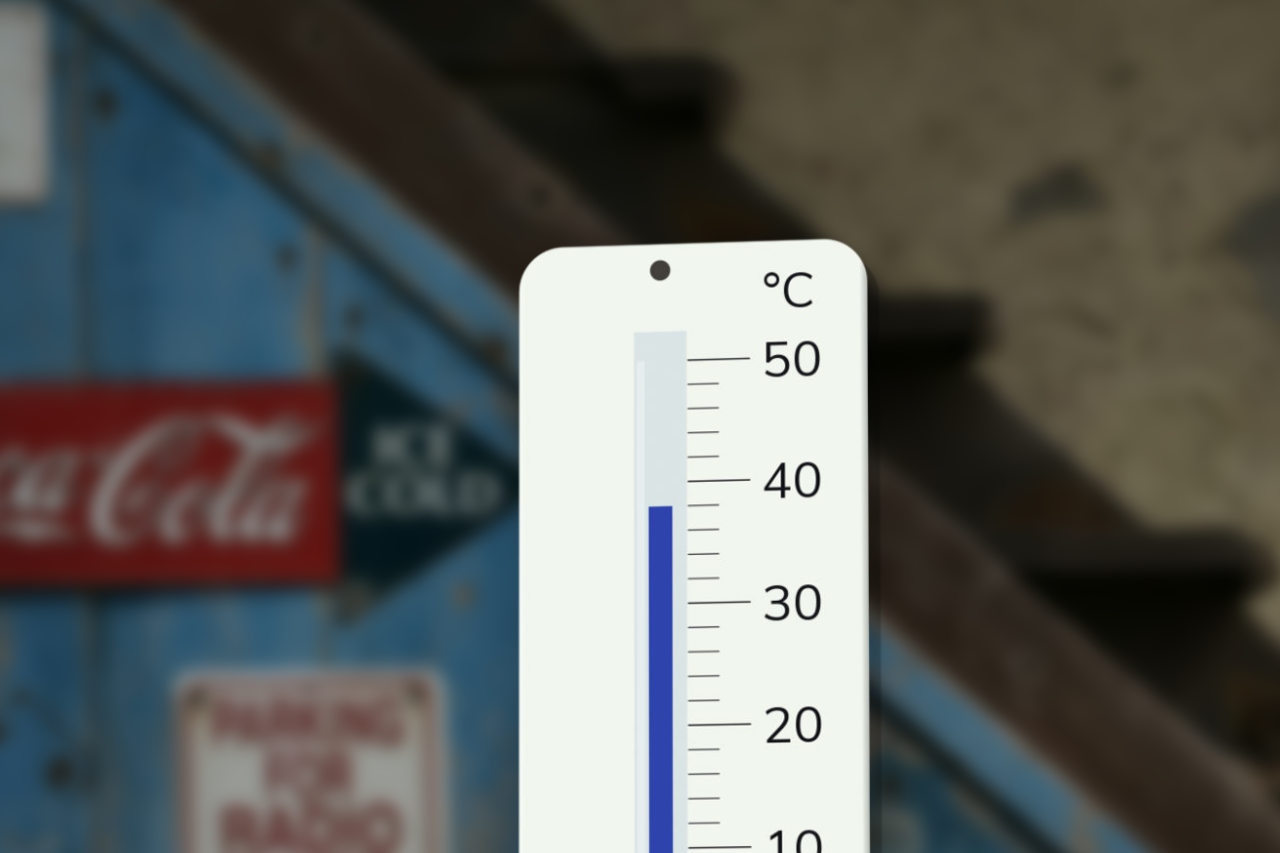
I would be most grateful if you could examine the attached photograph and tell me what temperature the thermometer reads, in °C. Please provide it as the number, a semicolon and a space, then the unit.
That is 38; °C
